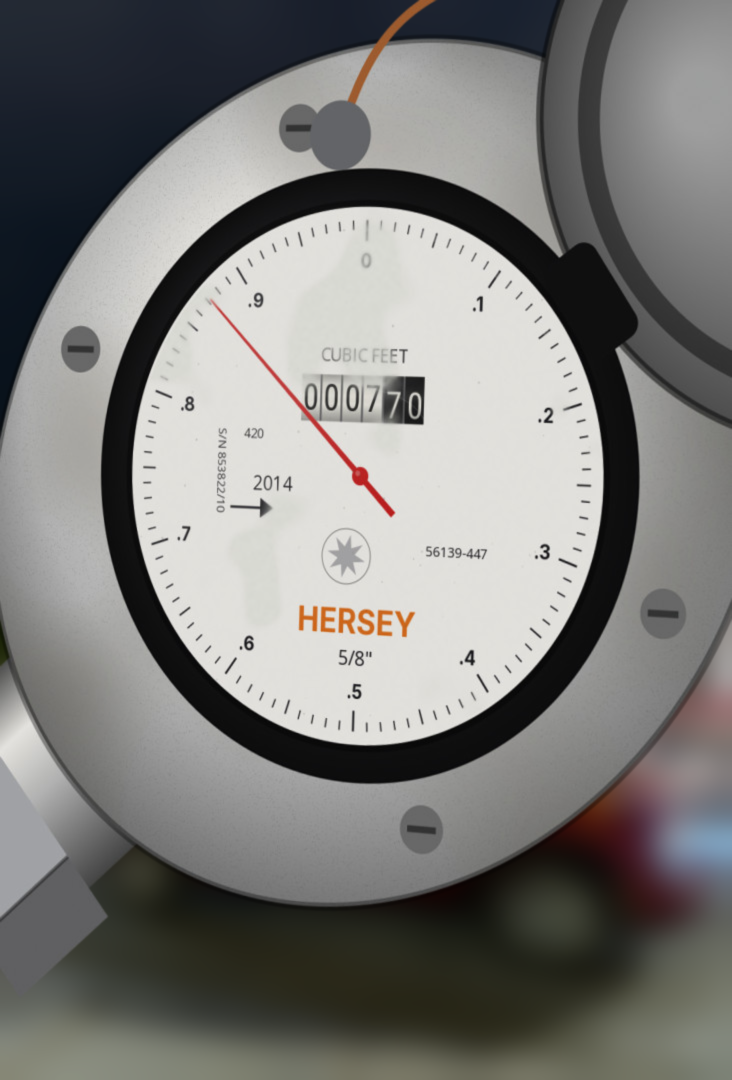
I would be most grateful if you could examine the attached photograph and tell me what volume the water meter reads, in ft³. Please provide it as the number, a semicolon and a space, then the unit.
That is 769.87; ft³
